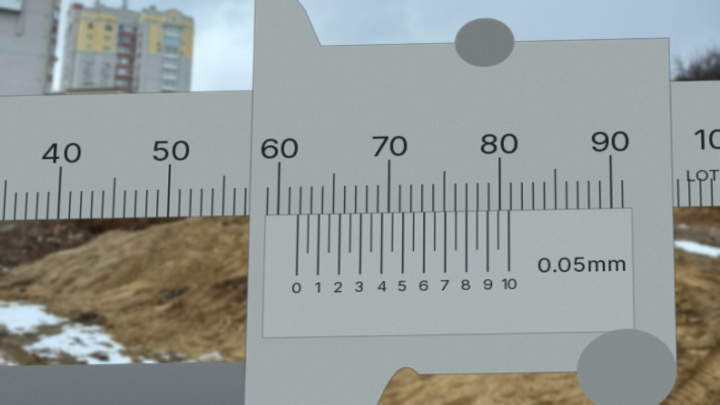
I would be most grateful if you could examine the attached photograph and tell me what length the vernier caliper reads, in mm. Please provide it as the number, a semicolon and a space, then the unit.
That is 61.8; mm
